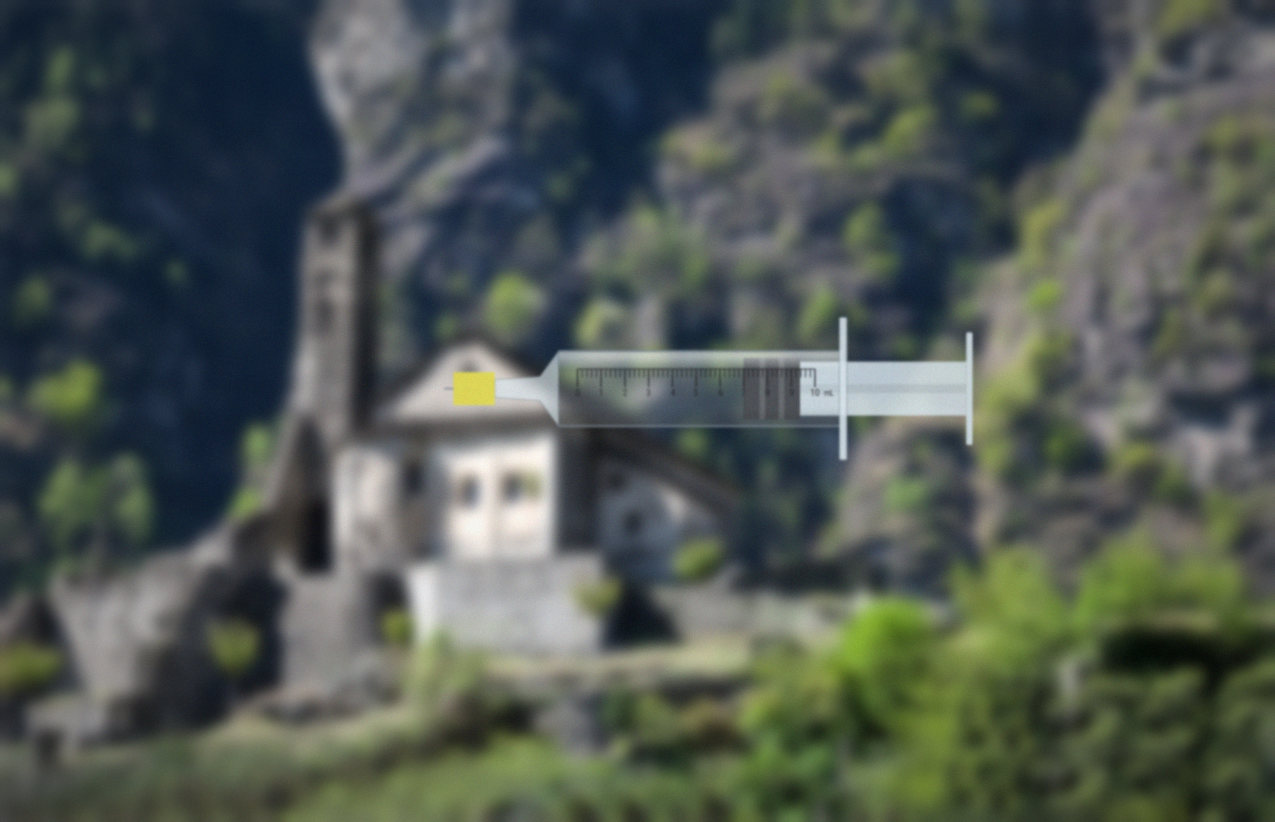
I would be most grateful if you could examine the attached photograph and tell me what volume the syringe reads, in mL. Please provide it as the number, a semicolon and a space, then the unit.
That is 7; mL
